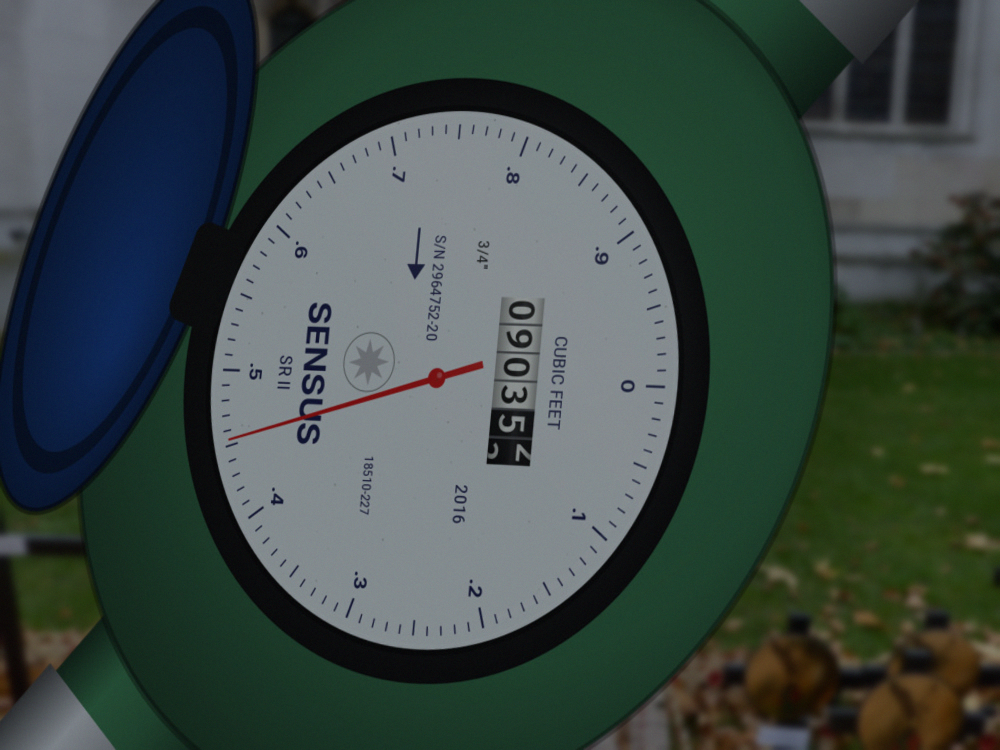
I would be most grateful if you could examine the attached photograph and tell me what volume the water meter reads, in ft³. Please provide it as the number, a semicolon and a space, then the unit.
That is 90352.45; ft³
